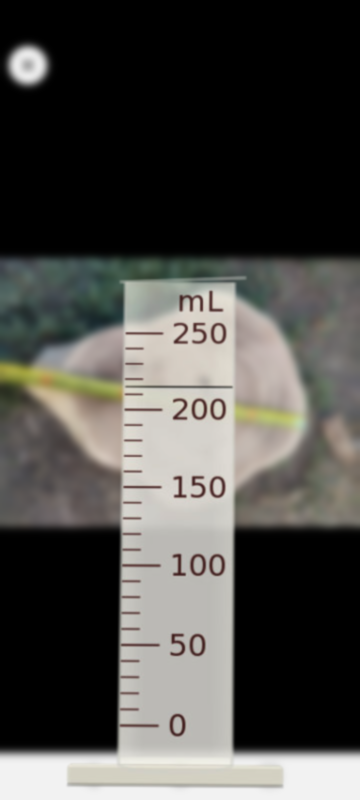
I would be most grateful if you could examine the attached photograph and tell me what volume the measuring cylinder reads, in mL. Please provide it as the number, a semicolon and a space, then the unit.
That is 215; mL
